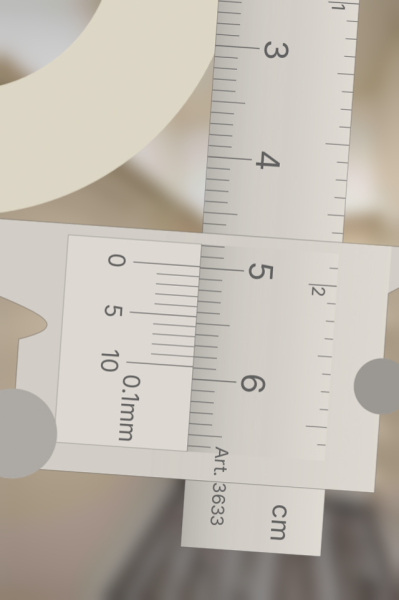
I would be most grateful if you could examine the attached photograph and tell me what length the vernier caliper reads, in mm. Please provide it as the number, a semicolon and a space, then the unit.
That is 49.9; mm
